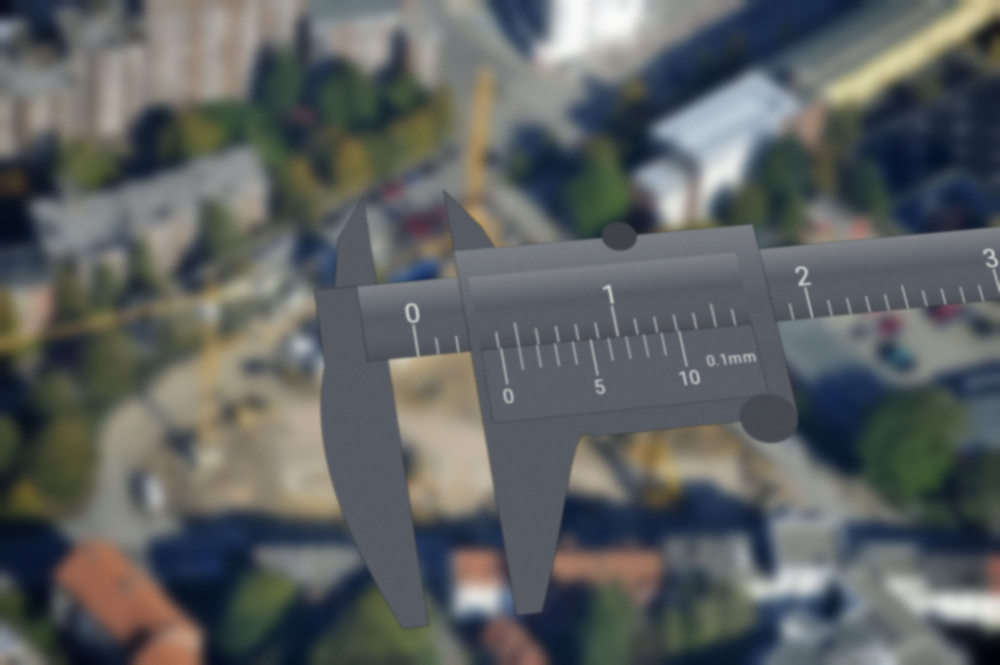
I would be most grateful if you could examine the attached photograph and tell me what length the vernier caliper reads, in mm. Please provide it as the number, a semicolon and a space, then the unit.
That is 4.1; mm
